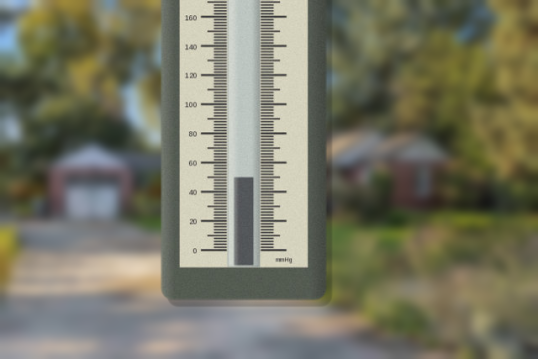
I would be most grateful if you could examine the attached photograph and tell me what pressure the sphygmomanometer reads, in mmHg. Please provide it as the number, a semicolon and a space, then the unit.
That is 50; mmHg
